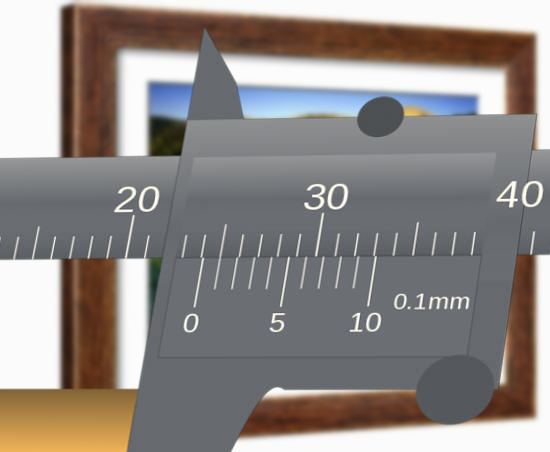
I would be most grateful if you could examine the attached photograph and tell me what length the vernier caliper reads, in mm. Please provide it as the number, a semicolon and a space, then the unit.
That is 24.1; mm
